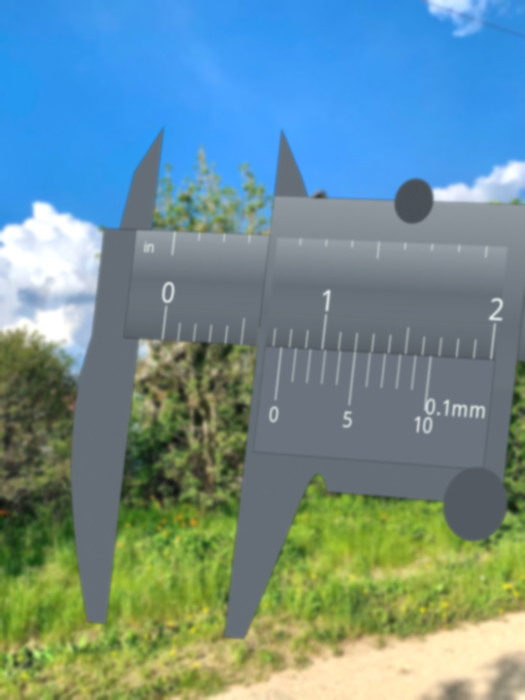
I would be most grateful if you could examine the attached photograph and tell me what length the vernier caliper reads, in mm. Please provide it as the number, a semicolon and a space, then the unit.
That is 7.5; mm
